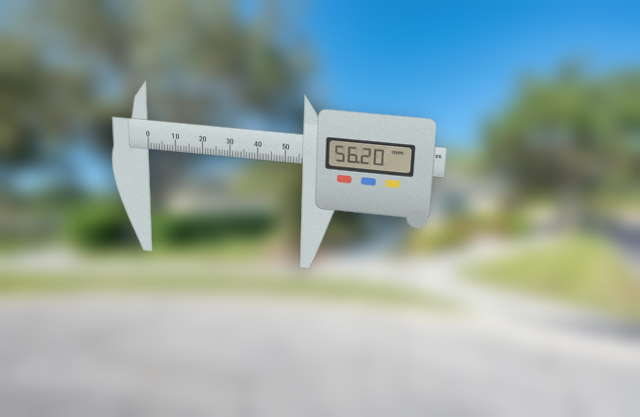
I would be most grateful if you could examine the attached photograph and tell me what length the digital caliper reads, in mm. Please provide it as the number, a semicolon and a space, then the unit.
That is 56.20; mm
